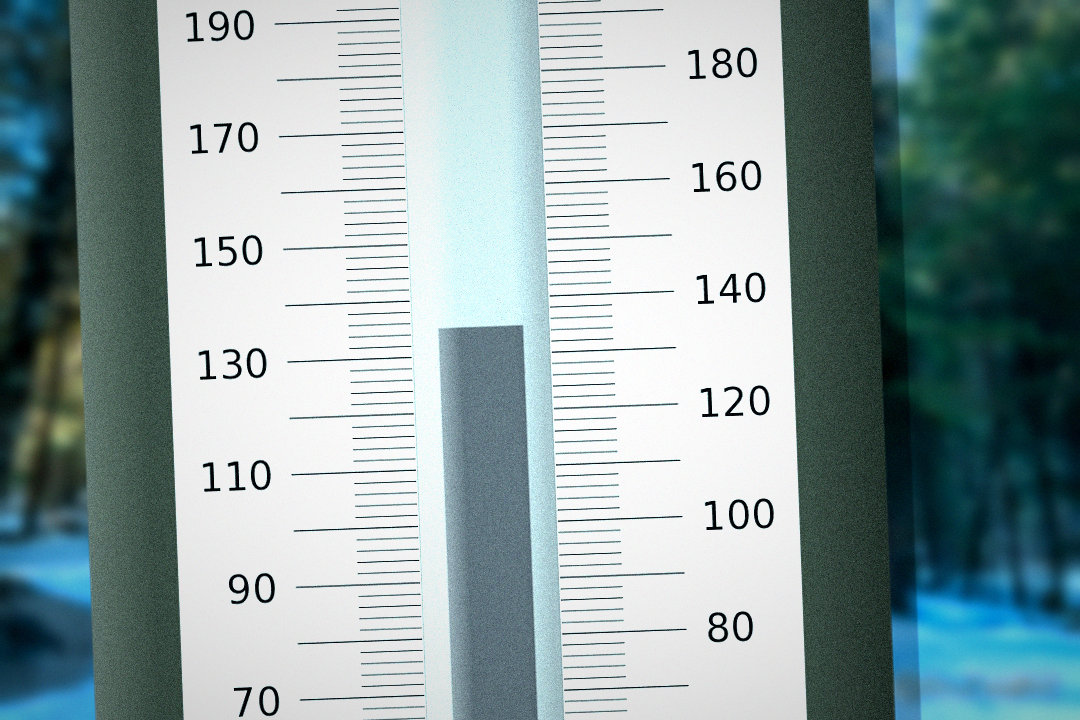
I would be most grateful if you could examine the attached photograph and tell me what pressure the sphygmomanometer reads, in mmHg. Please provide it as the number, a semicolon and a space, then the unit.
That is 135; mmHg
